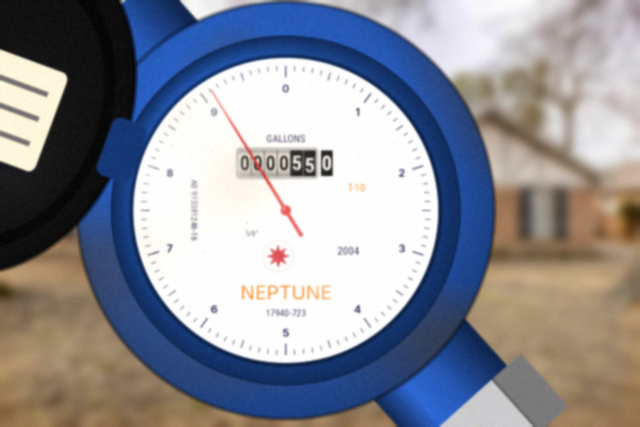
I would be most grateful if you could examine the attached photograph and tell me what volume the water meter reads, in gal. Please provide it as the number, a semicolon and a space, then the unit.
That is 549.1; gal
